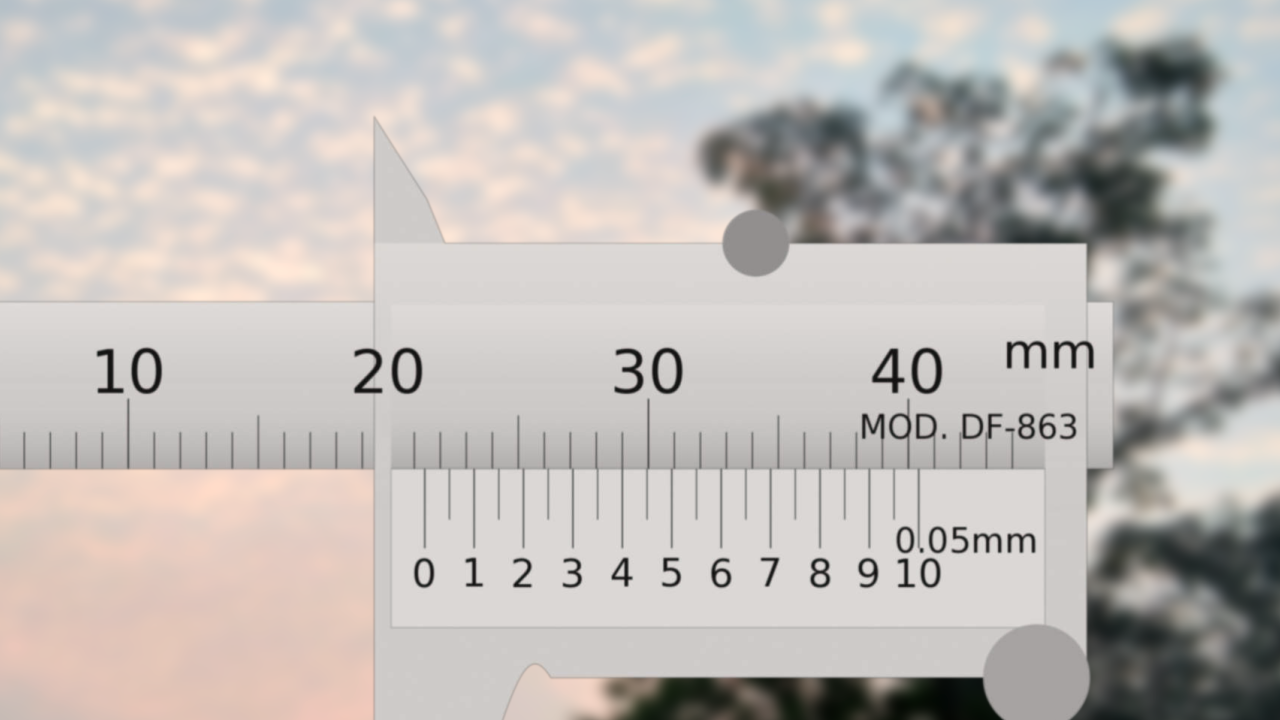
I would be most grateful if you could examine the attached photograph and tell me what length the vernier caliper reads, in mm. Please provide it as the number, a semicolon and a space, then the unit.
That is 21.4; mm
